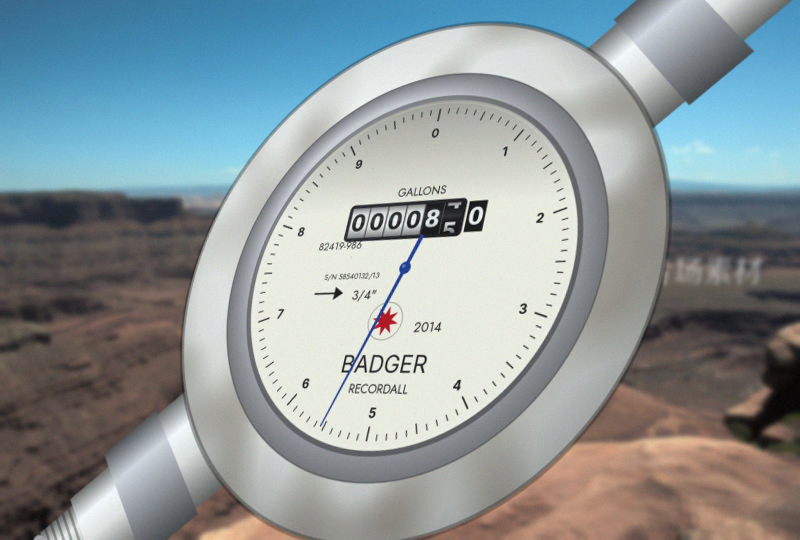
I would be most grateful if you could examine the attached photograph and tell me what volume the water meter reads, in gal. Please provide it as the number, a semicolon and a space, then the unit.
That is 845.5; gal
